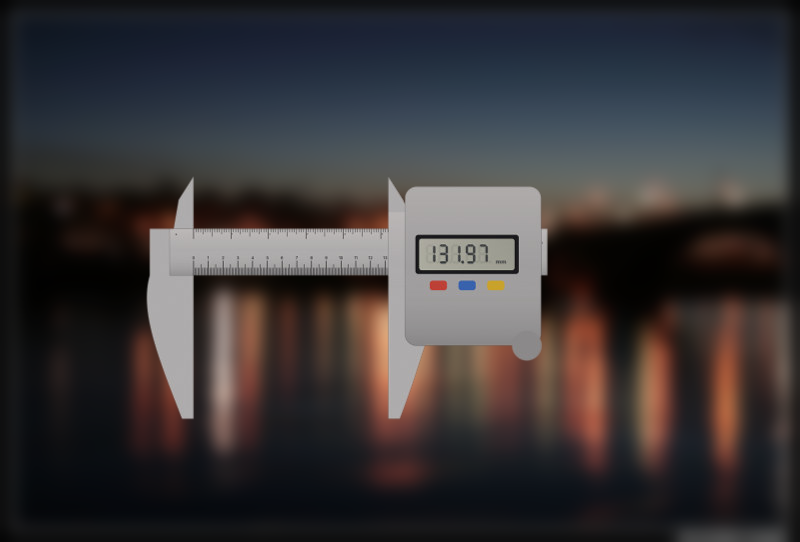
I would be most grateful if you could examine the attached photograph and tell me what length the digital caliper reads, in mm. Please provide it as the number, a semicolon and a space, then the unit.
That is 131.97; mm
